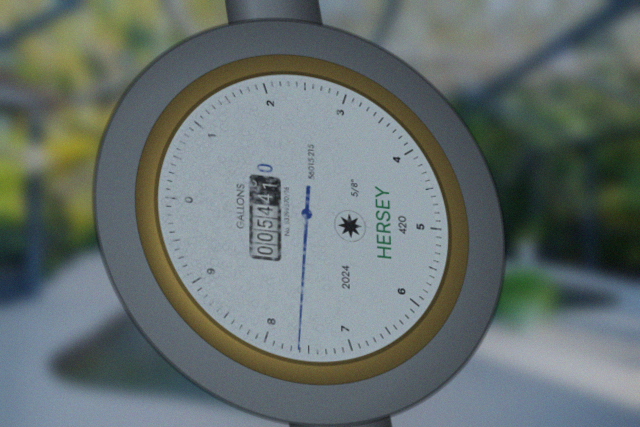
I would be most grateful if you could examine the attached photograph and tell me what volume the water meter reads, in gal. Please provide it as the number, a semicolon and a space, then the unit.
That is 54407.6; gal
